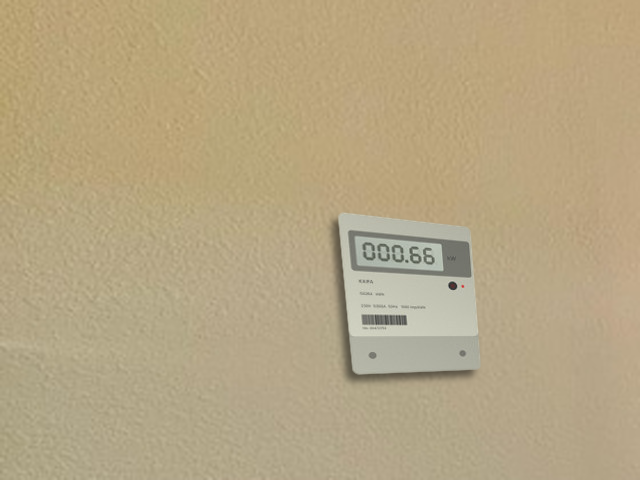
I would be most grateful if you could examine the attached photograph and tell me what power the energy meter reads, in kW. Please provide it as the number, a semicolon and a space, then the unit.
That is 0.66; kW
